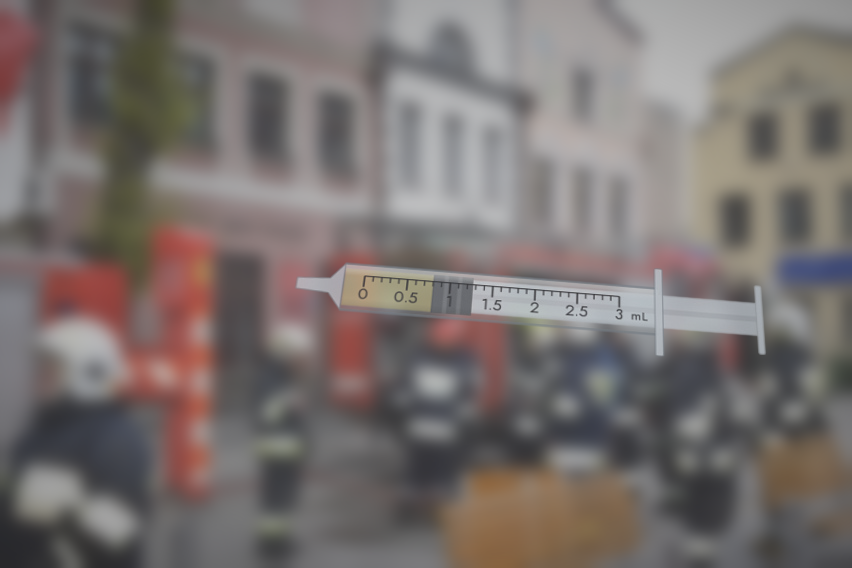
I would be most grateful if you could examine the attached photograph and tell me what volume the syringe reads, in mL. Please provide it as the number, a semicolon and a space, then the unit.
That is 0.8; mL
